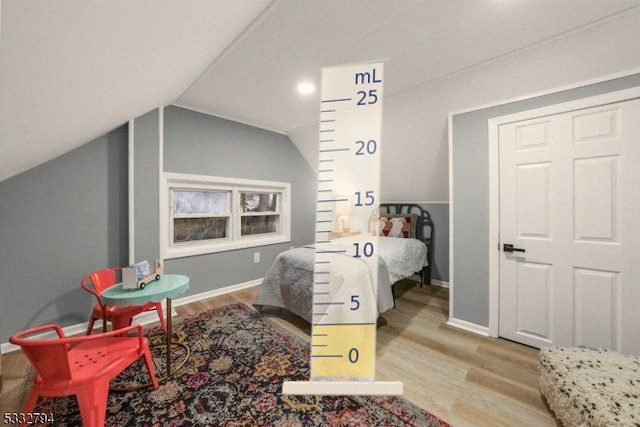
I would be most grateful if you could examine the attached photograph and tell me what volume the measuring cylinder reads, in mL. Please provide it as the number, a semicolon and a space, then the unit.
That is 3; mL
